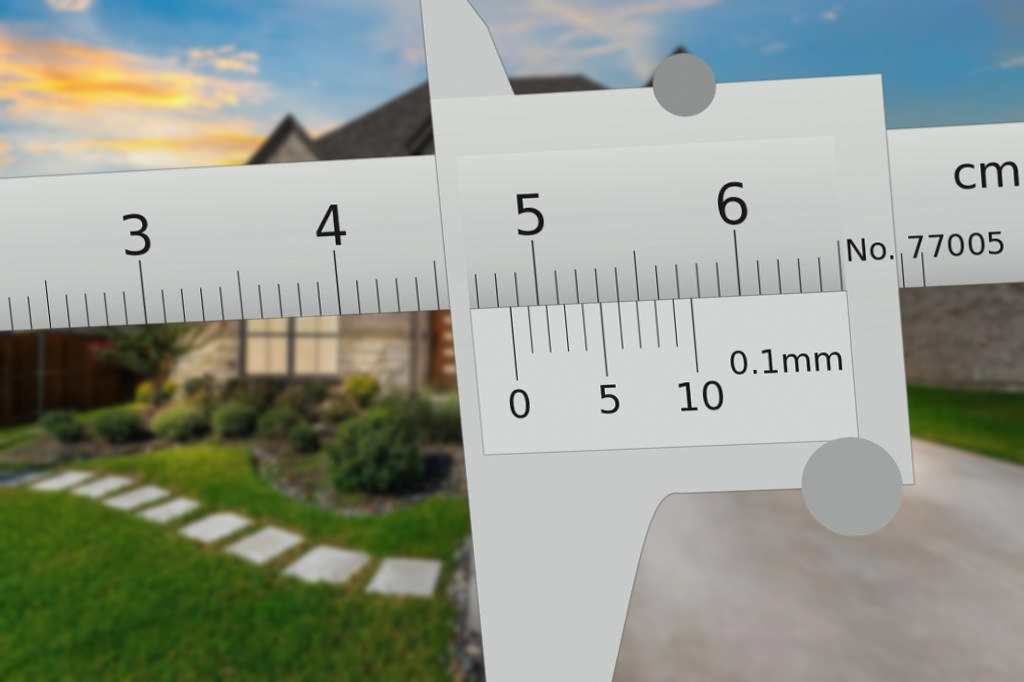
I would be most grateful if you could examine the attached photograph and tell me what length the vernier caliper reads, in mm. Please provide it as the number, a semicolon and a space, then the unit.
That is 48.6; mm
